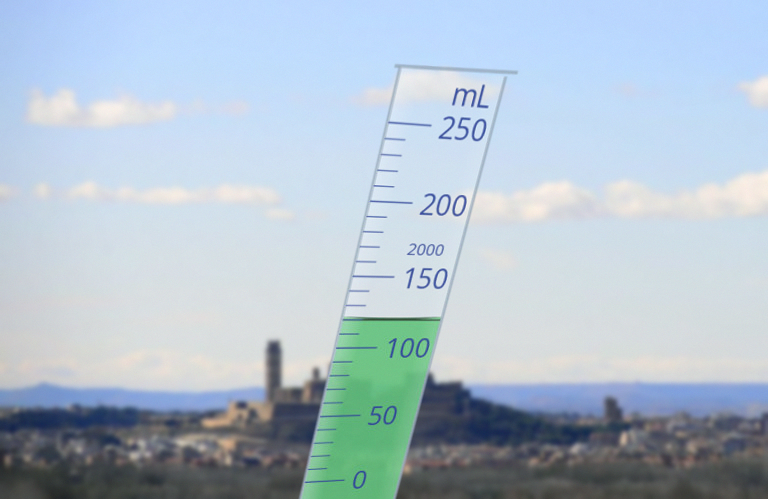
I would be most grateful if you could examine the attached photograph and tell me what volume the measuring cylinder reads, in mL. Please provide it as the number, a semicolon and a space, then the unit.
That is 120; mL
